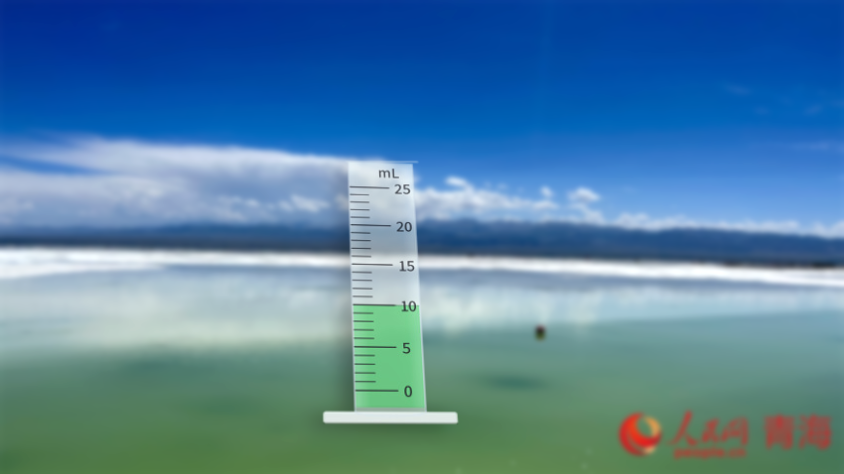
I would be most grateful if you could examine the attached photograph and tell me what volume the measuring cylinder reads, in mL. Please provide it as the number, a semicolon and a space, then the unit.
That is 10; mL
